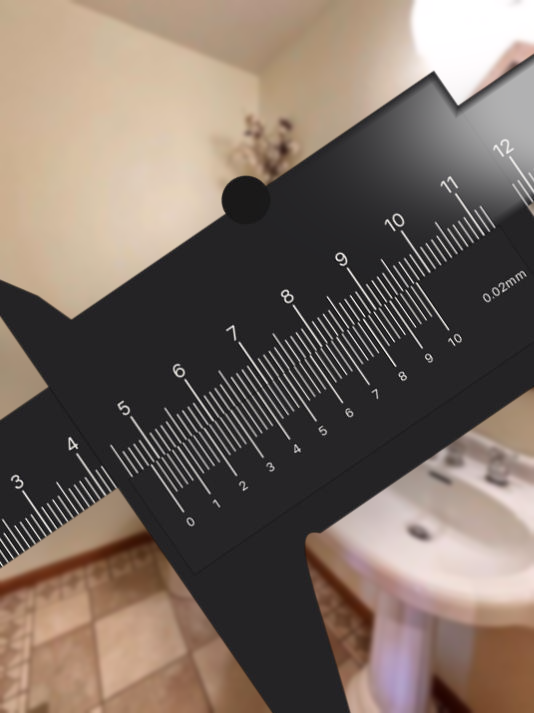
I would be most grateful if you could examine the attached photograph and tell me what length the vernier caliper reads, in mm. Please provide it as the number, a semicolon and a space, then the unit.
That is 48.4; mm
